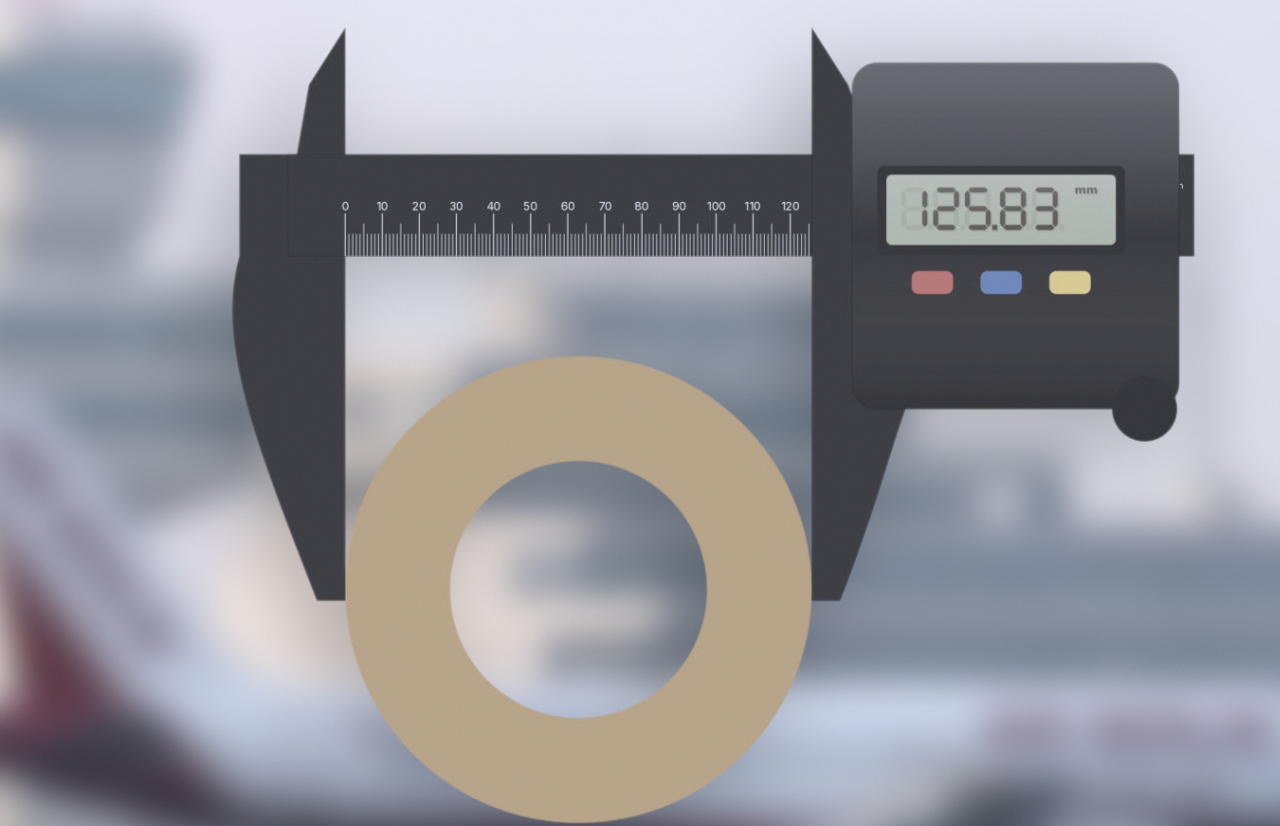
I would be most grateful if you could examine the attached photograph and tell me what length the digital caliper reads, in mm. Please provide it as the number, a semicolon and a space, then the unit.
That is 125.83; mm
